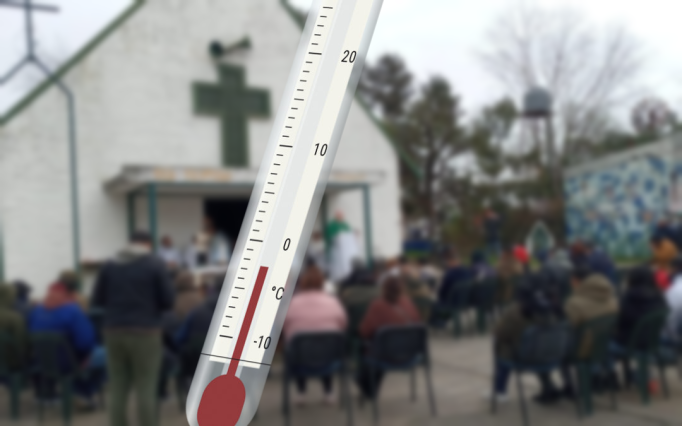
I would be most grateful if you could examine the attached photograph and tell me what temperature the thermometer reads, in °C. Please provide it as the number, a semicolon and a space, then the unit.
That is -2.5; °C
